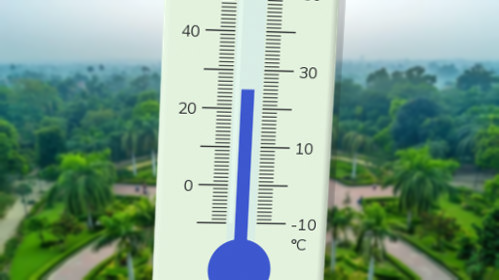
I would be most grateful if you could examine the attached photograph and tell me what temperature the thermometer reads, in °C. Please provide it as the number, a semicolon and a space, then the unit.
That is 25; °C
